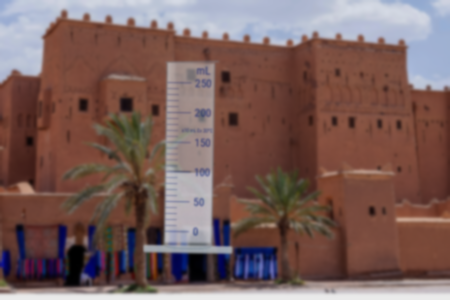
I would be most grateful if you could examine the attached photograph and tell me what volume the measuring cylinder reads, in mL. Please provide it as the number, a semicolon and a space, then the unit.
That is 100; mL
